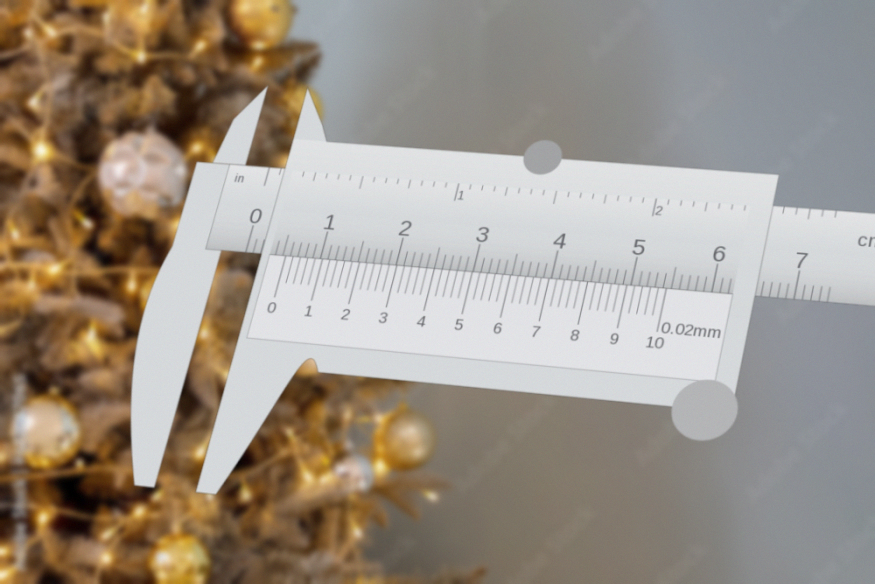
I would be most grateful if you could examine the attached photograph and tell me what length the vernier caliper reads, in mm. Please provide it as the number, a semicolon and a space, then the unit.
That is 5.4; mm
